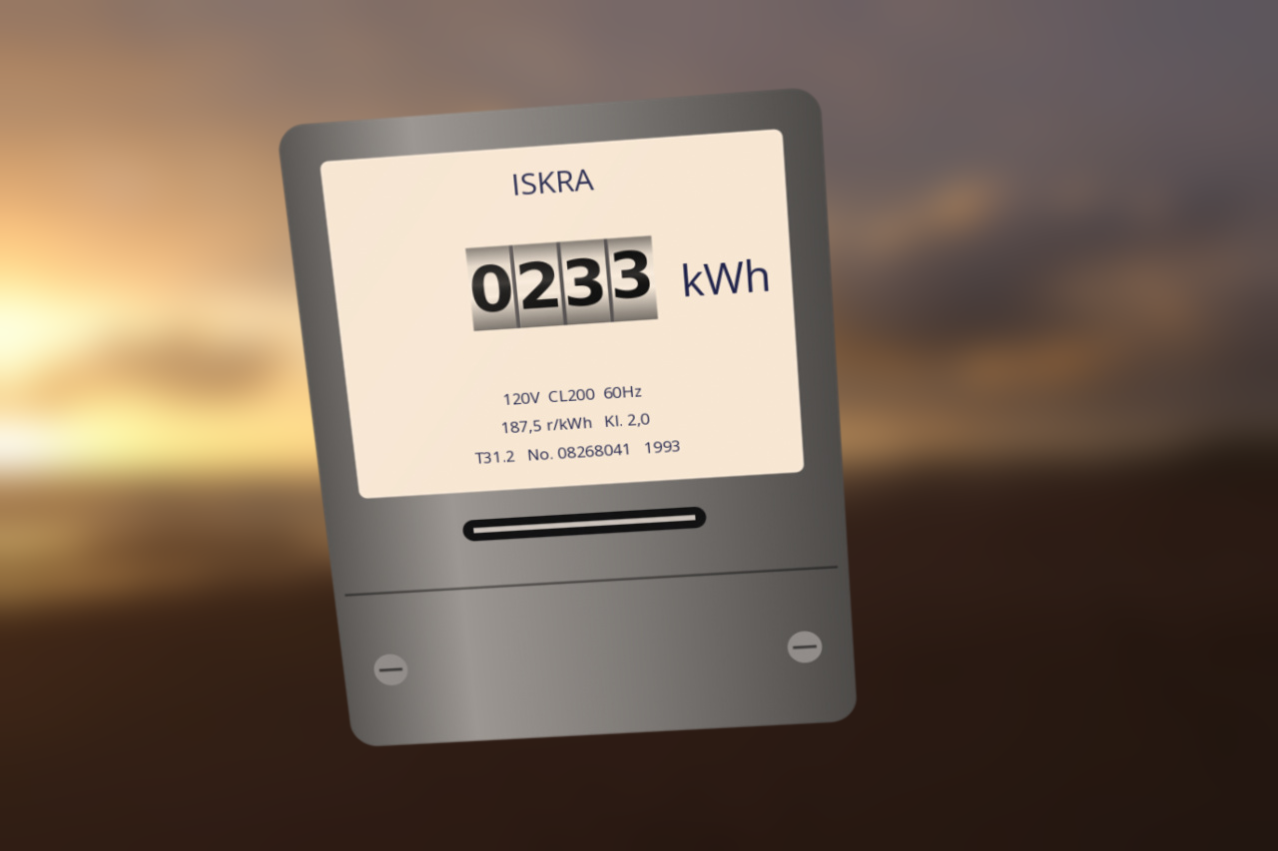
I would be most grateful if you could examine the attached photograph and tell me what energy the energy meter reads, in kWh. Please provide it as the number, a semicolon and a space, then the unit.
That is 233; kWh
